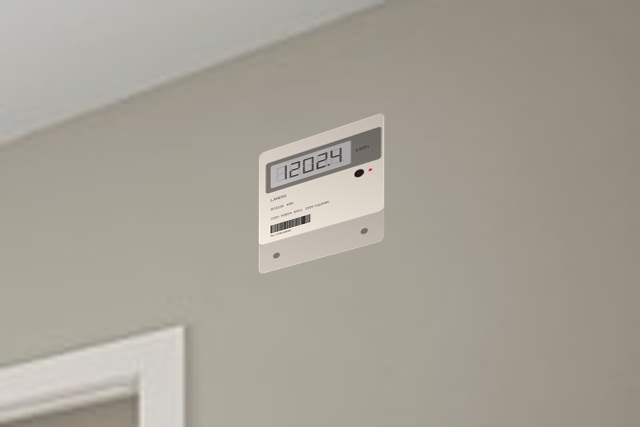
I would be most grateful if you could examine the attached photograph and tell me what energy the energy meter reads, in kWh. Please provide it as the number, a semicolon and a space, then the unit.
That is 1202.4; kWh
